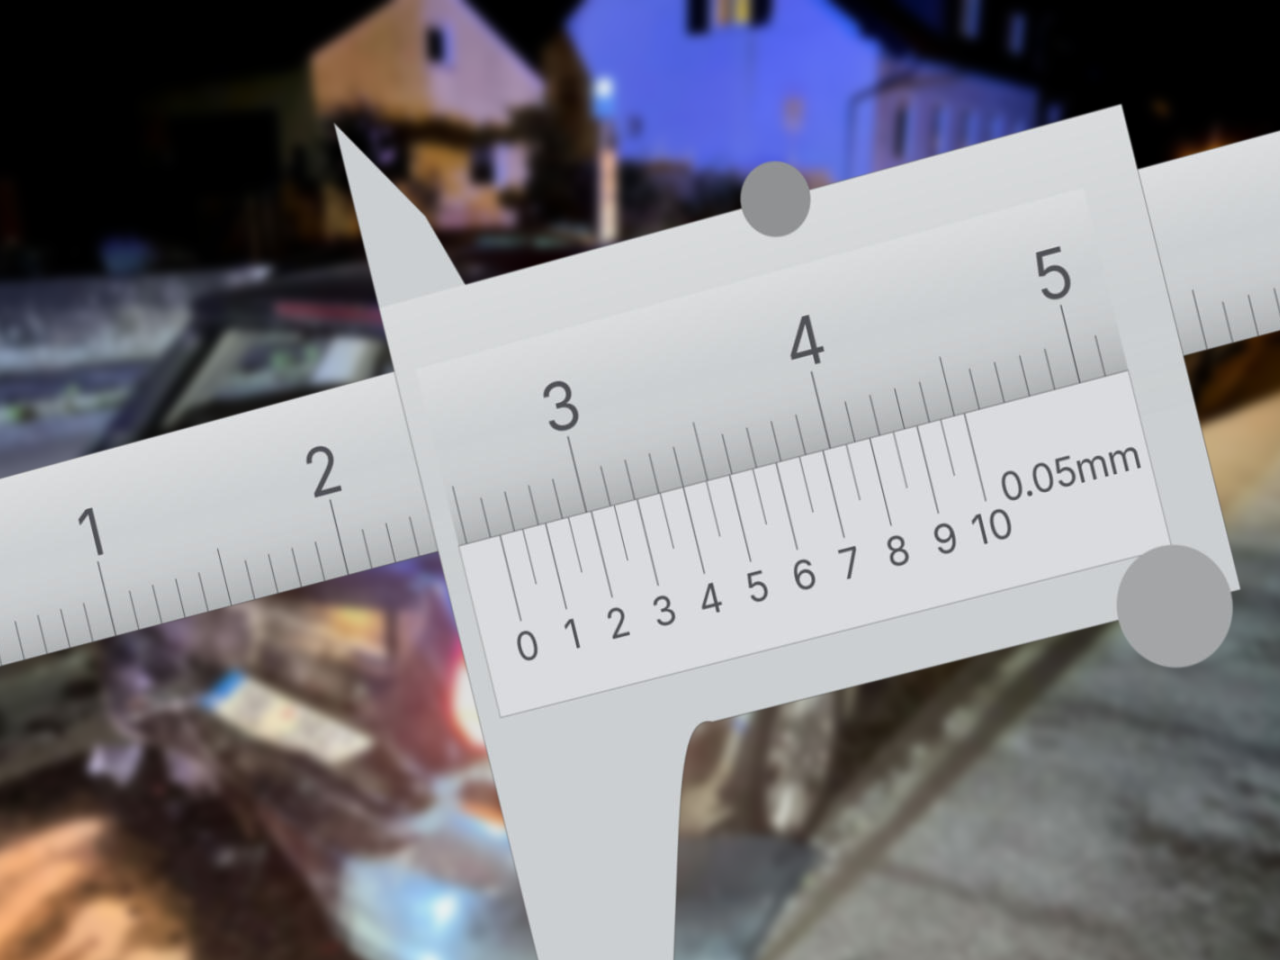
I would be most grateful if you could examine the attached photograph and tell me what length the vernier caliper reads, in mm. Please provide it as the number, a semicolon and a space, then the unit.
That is 26.4; mm
